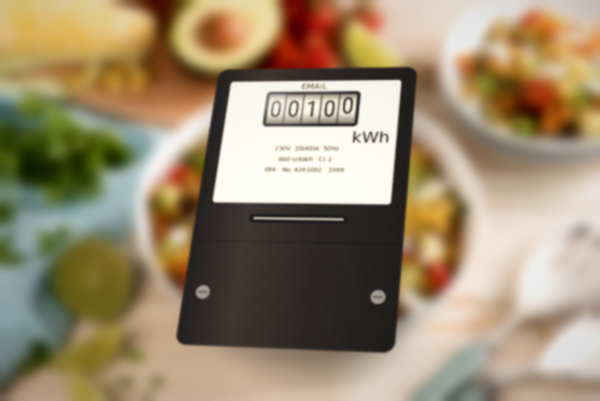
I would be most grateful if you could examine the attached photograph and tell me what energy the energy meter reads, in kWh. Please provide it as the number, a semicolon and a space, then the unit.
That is 100; kWh
